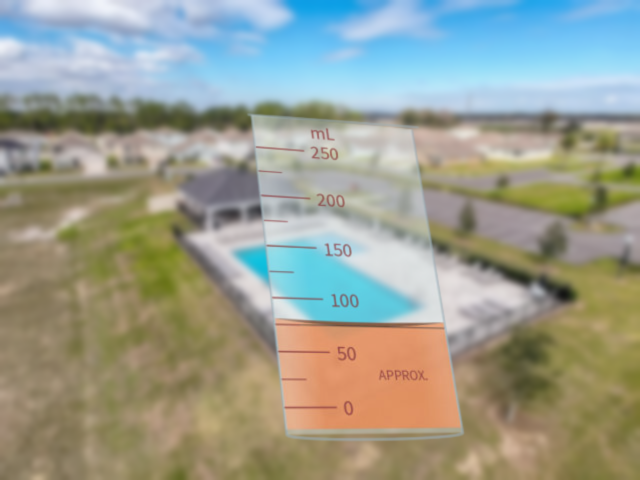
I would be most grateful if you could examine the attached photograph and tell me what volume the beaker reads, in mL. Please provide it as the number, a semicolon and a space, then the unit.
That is 75; mL
